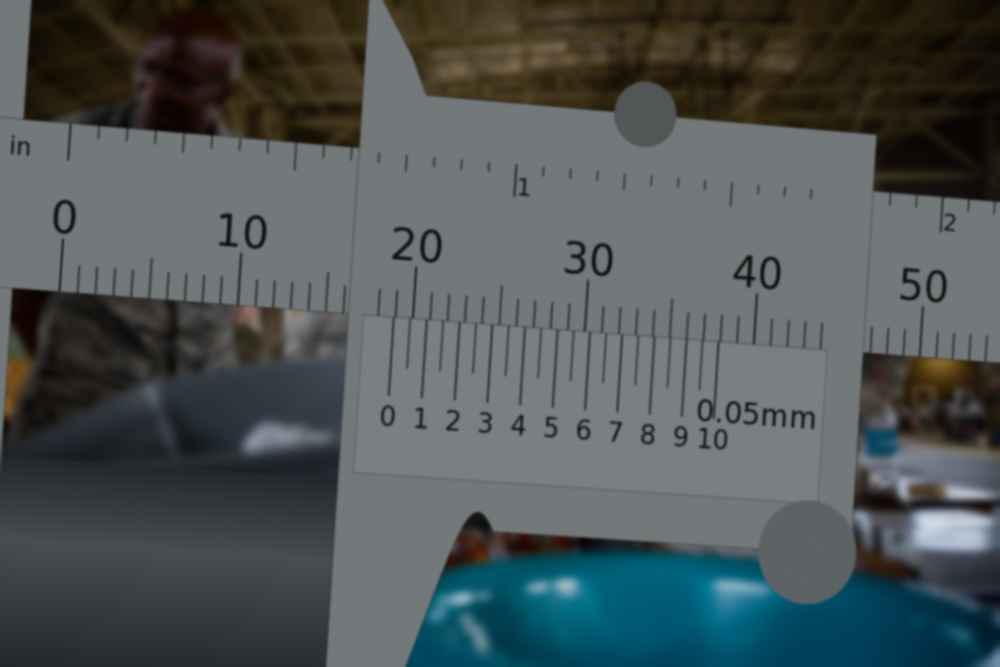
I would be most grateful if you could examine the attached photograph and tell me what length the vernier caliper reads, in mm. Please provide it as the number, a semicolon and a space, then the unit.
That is 18.9; mm
